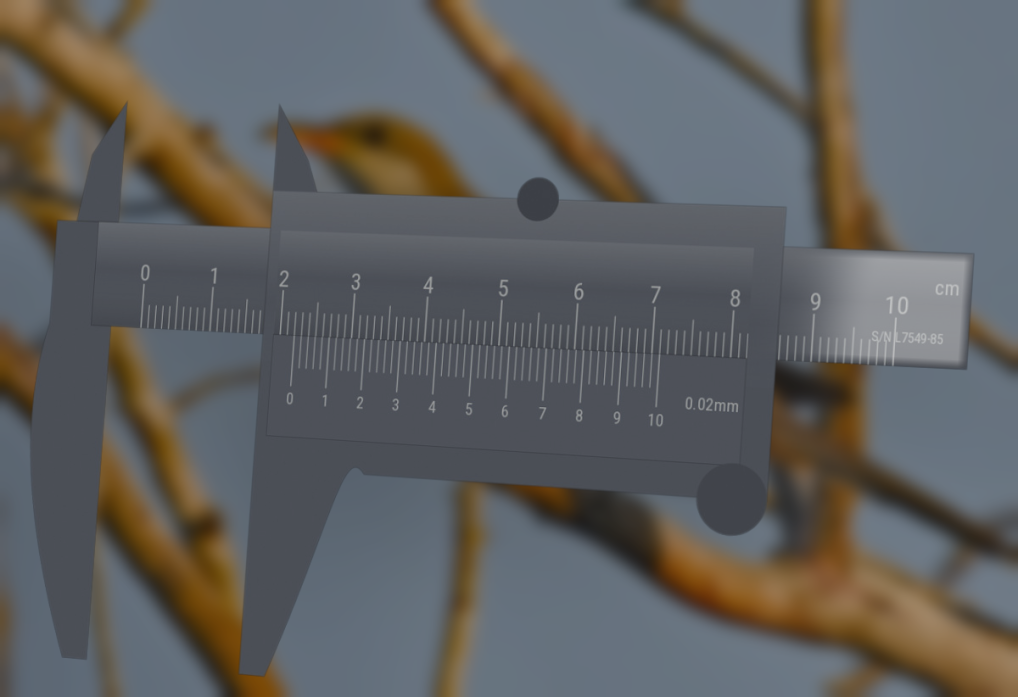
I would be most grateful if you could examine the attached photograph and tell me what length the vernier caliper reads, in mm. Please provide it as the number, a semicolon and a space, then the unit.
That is 22.0; mm
